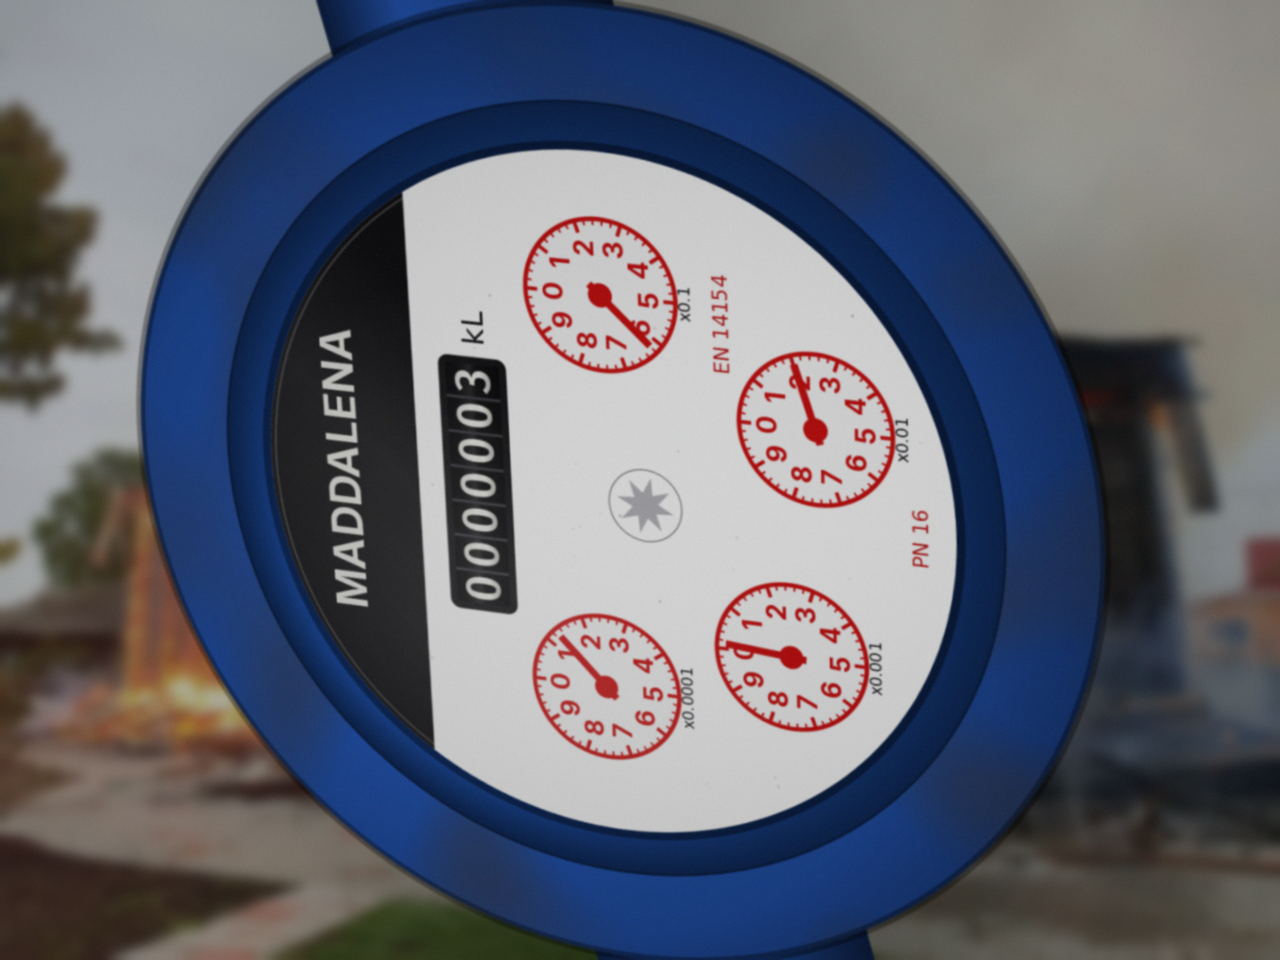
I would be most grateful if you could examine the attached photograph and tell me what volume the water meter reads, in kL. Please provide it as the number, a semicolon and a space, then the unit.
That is 3.6201; kL
